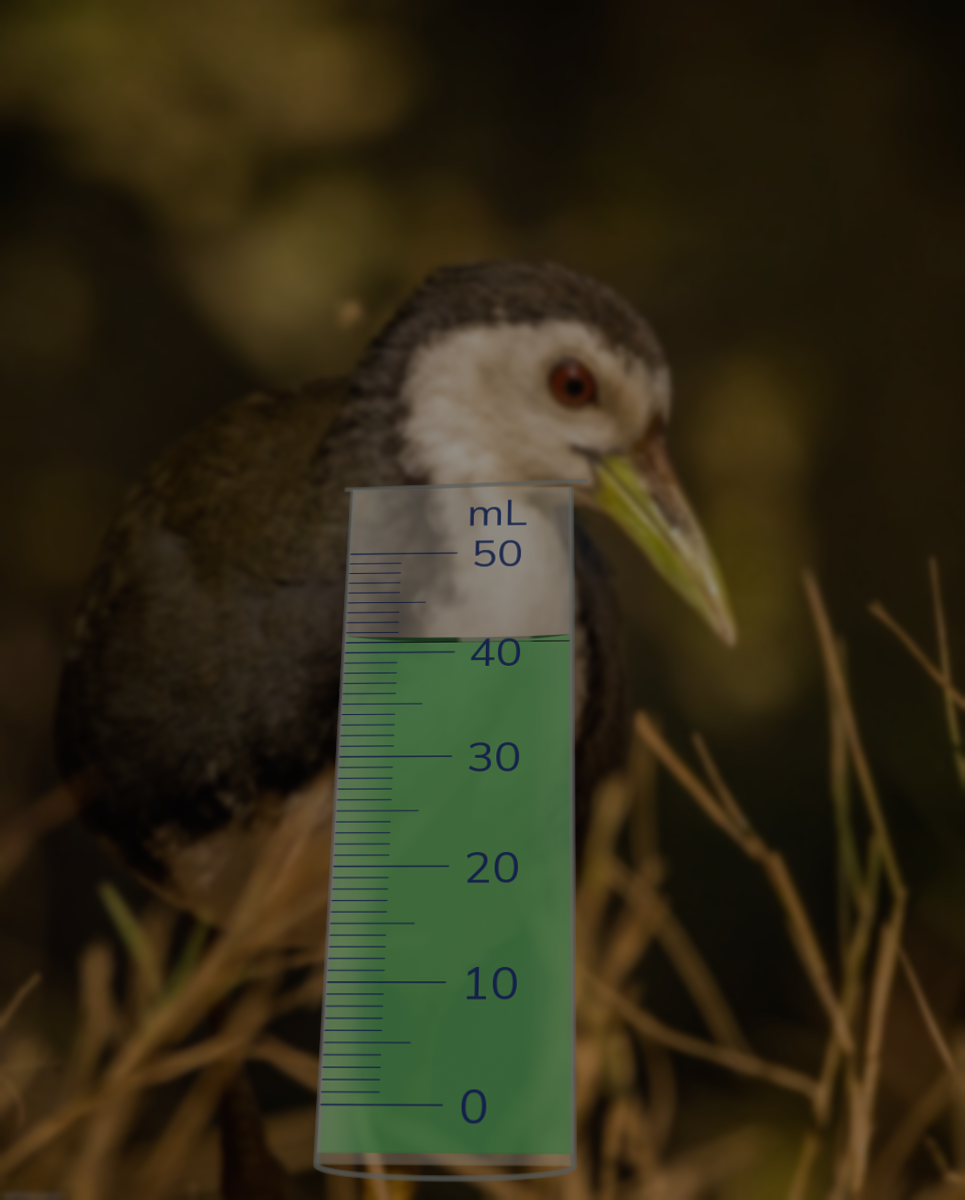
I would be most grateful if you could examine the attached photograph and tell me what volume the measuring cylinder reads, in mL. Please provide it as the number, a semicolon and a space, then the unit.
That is 41; mL
